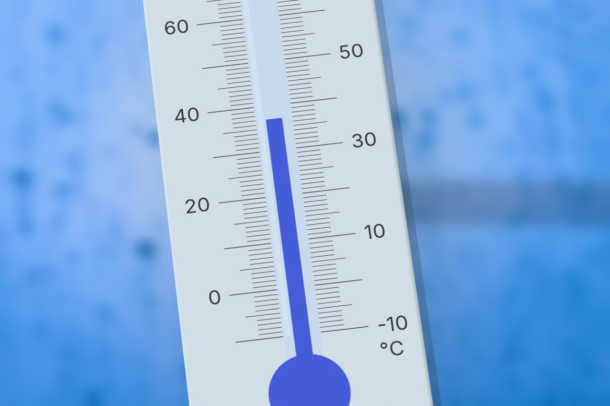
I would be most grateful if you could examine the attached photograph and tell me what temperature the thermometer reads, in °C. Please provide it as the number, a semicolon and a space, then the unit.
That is 37; °C
